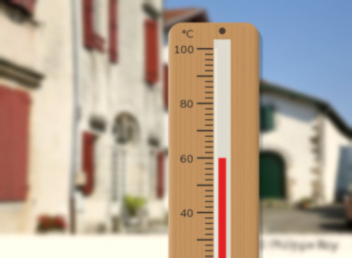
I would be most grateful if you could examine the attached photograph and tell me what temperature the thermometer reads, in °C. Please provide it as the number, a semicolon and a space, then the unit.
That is 60; °C
